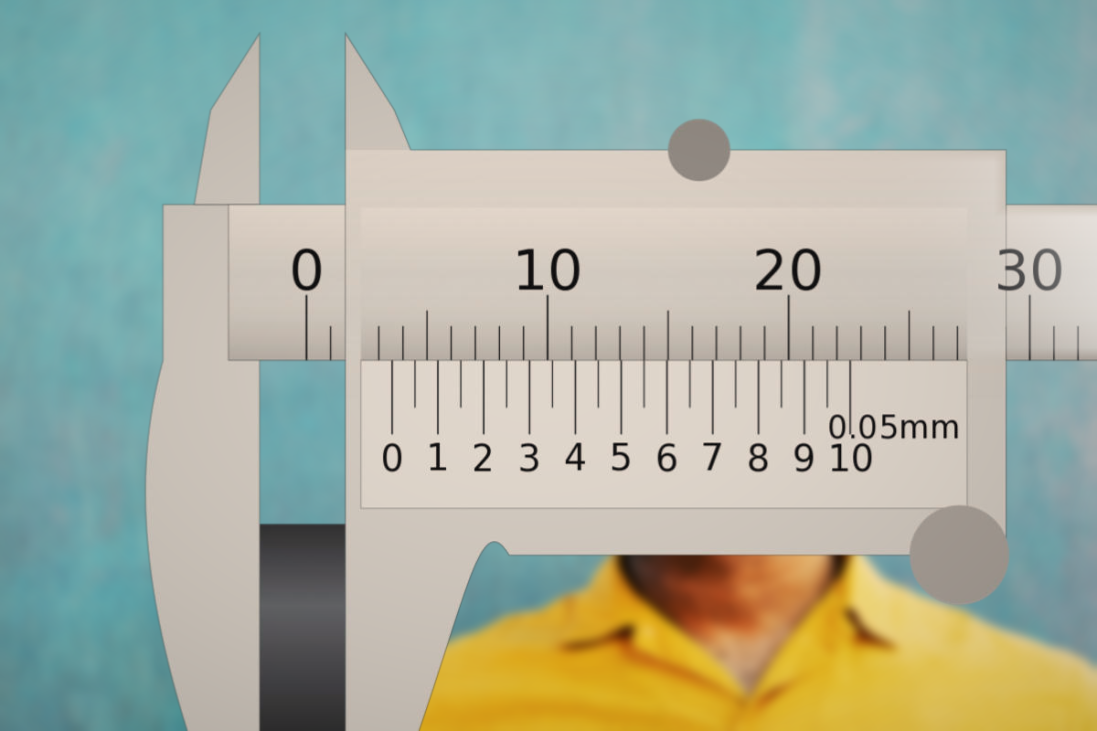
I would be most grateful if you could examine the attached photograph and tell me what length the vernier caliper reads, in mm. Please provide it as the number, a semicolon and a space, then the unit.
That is 3.55; mm
